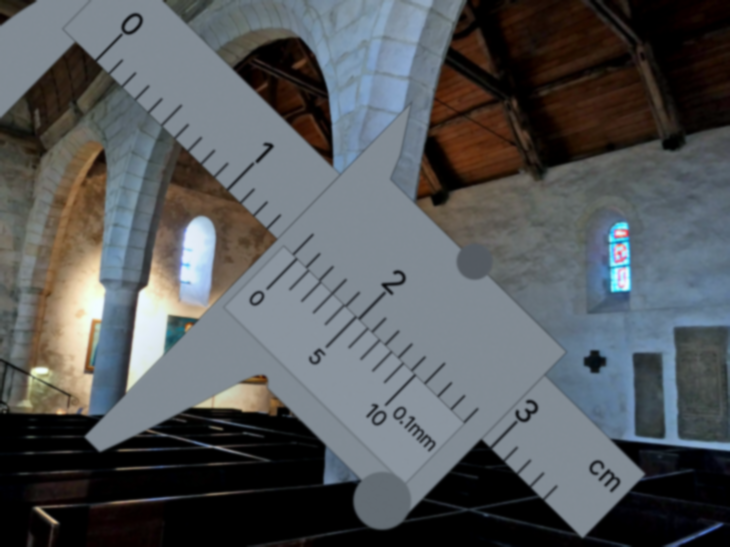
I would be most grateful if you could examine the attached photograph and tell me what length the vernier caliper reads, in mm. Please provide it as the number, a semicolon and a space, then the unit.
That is 15.3; mm
